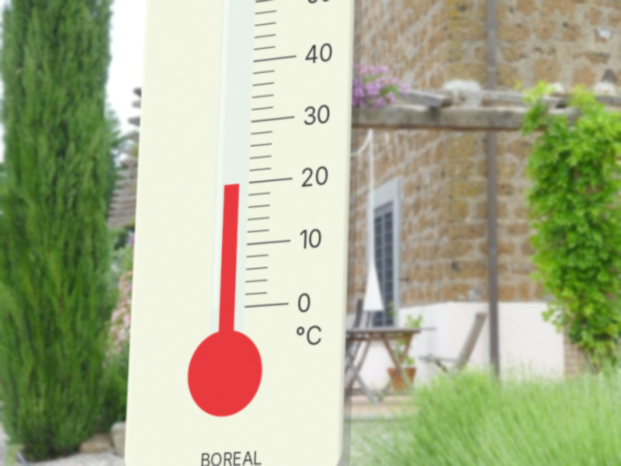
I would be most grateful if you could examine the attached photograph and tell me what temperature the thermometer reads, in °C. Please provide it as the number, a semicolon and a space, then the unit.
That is 20; °C
